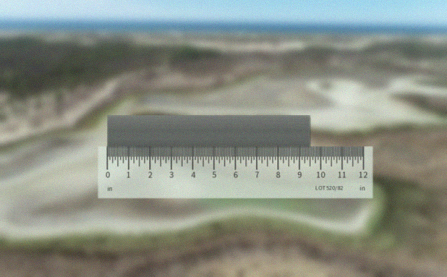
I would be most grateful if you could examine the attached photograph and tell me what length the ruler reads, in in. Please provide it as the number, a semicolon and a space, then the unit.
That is 9.5; in
